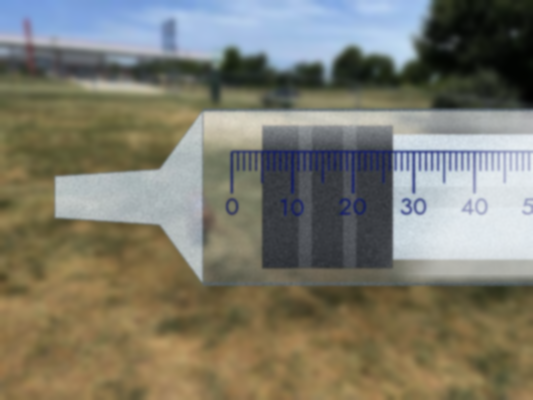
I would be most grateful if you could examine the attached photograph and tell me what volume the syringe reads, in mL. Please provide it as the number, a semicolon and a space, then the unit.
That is 5; mL
